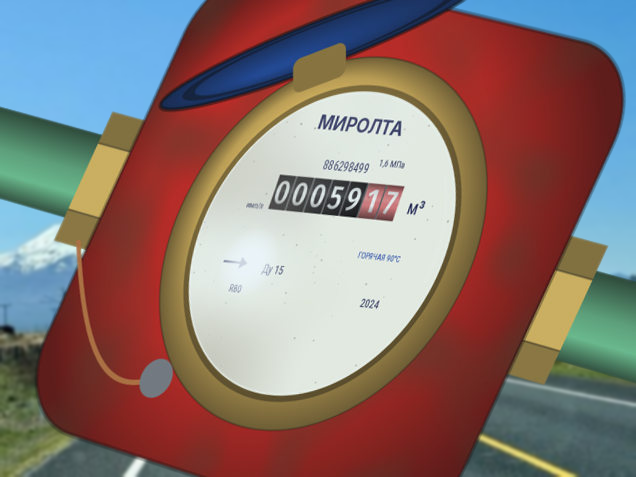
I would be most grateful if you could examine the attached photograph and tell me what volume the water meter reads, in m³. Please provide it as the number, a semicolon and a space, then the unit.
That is 59.17; m³
